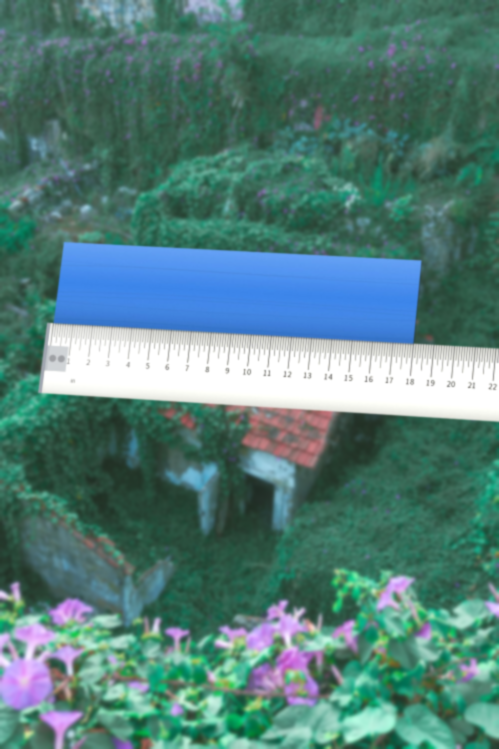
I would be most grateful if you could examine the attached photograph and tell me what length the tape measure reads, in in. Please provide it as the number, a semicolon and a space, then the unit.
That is 18; in
